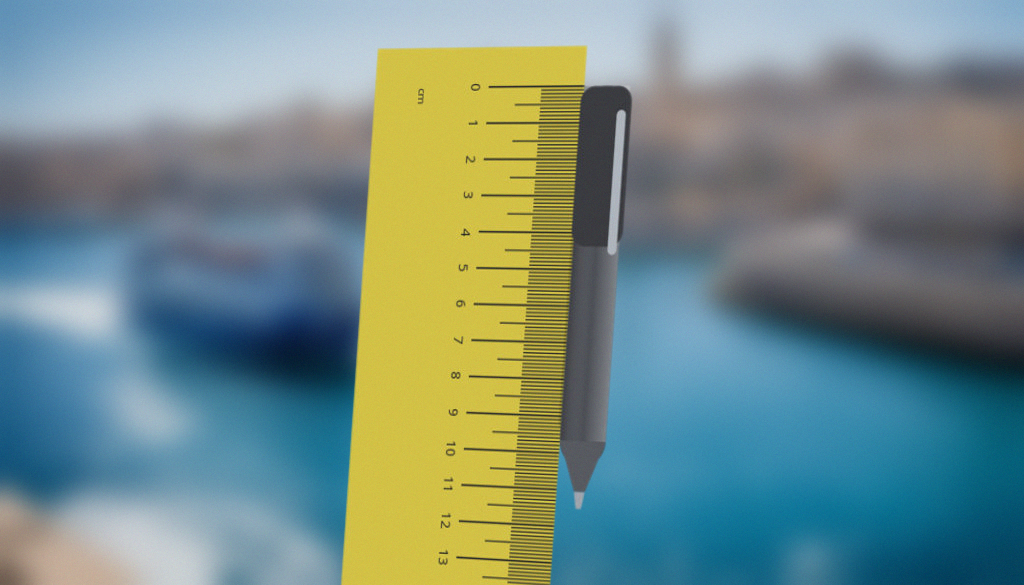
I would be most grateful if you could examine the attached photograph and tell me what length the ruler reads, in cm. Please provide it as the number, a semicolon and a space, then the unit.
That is 11.5; cm
